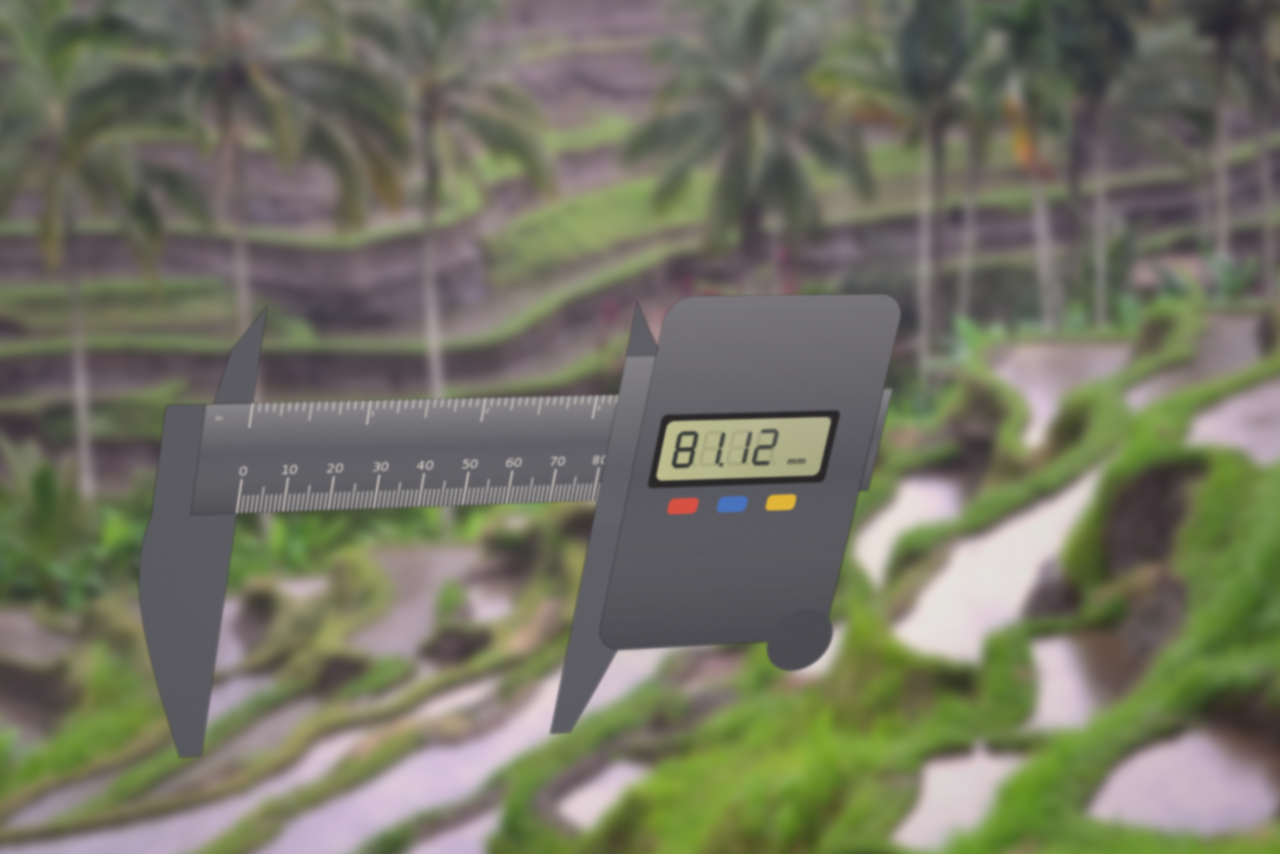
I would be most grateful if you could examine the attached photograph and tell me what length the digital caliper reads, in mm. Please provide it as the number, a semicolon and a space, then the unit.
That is 81.12; mm
